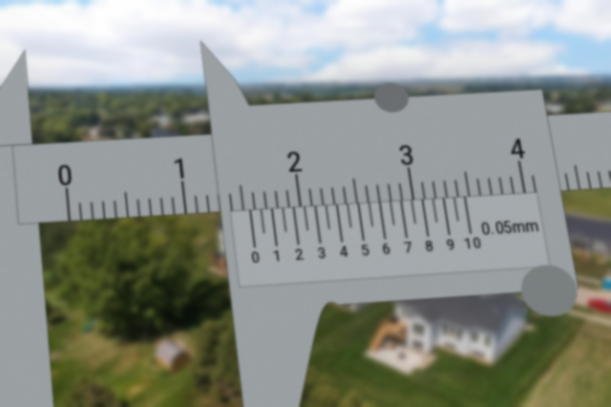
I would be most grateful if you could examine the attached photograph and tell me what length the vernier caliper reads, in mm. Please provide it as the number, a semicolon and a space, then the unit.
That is 15.6; mm
